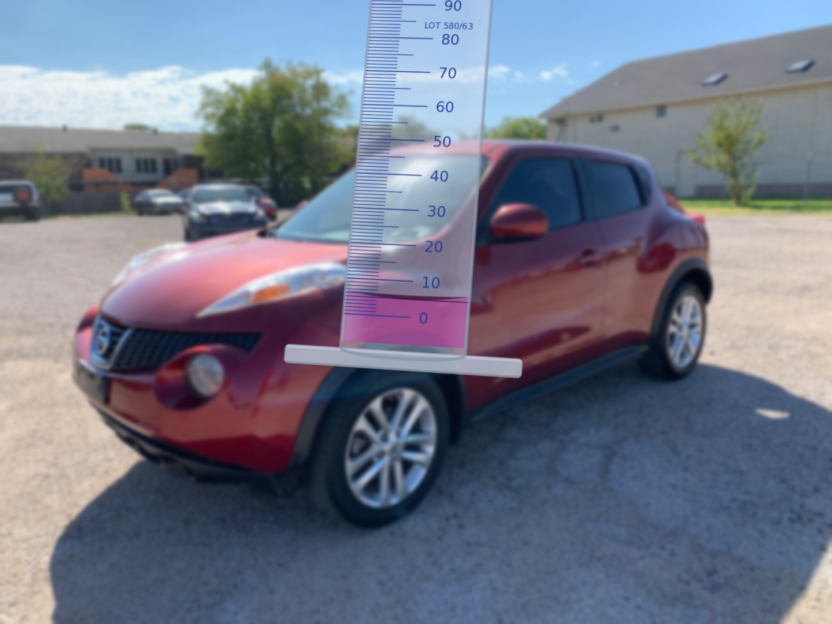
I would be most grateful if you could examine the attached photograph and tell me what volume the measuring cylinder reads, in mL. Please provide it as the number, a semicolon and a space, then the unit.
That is 5; mL
